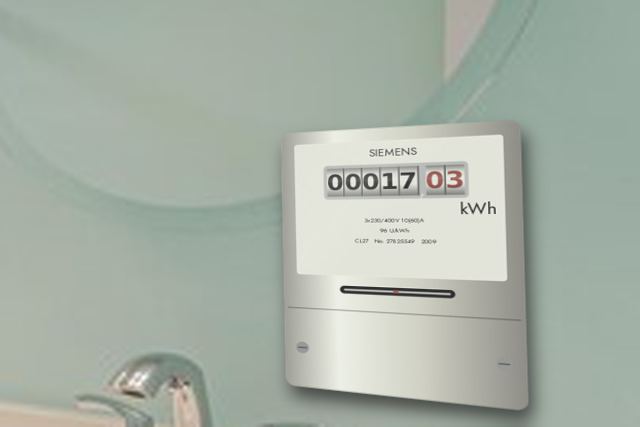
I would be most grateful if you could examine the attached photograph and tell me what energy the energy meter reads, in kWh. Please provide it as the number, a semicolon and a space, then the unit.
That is 17.03; kWh
